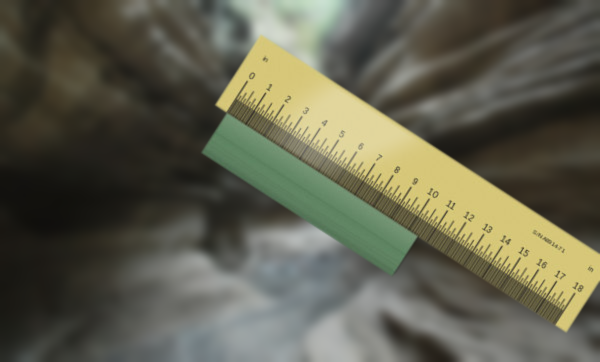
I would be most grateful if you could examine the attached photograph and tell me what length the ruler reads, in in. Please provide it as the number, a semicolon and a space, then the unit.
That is 10.5; in
